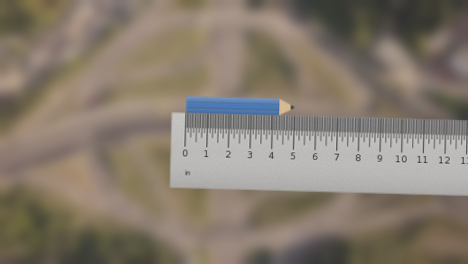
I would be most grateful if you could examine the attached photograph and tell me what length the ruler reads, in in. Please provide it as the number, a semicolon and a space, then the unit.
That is 5; in
